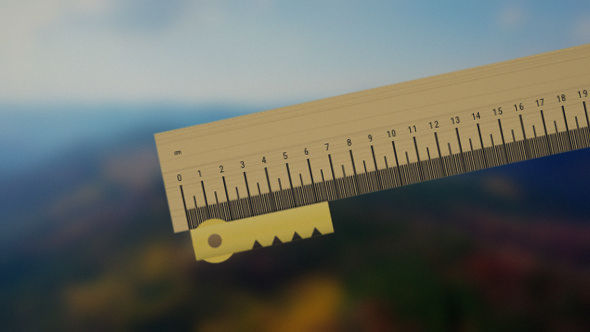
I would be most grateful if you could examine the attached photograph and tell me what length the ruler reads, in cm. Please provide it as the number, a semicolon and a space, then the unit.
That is 6.5; cm
